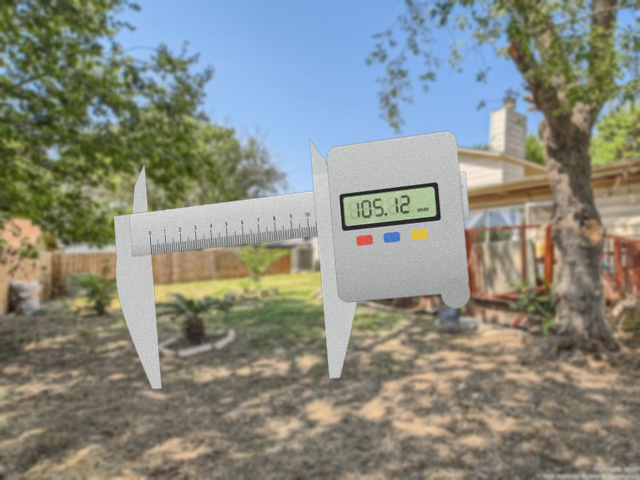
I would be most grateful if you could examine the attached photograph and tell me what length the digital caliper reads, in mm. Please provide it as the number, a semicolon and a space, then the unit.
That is 105.12; mm
